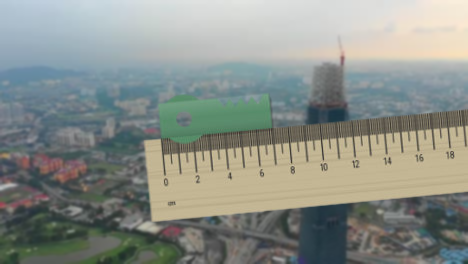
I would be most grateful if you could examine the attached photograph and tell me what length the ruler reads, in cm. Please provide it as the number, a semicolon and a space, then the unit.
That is 7; cm
